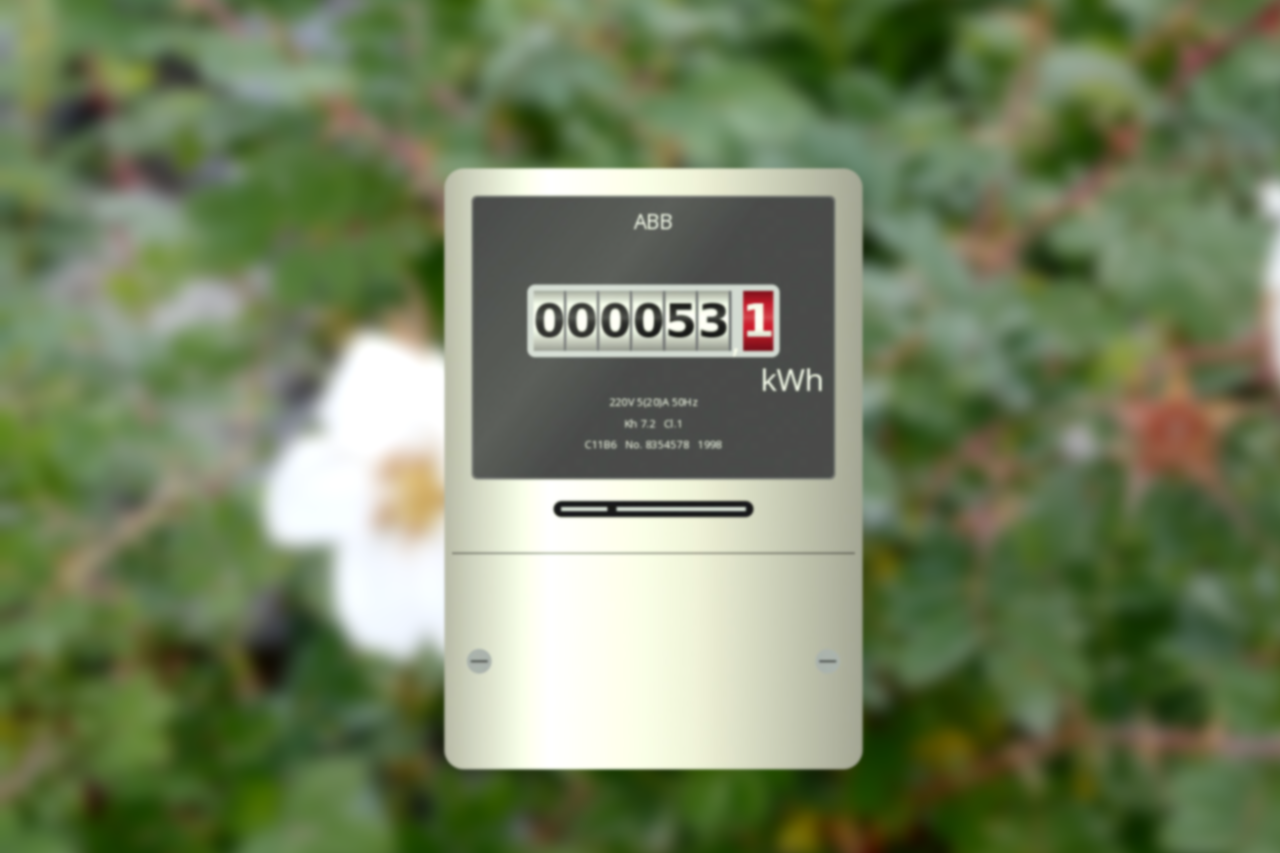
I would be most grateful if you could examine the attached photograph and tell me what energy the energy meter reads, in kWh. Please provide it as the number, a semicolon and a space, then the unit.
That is 53.1; kWh
